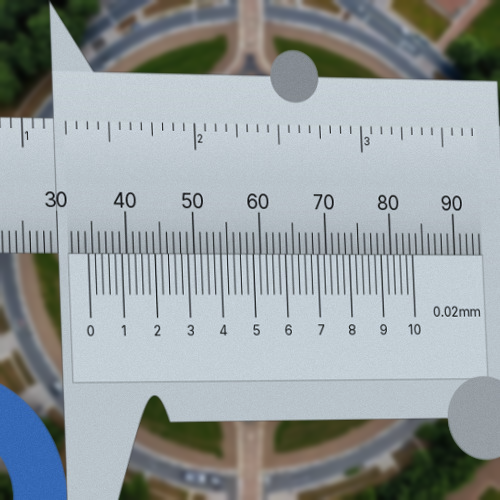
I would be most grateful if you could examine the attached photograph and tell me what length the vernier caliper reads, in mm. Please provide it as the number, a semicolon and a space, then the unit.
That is 34.4; mm
